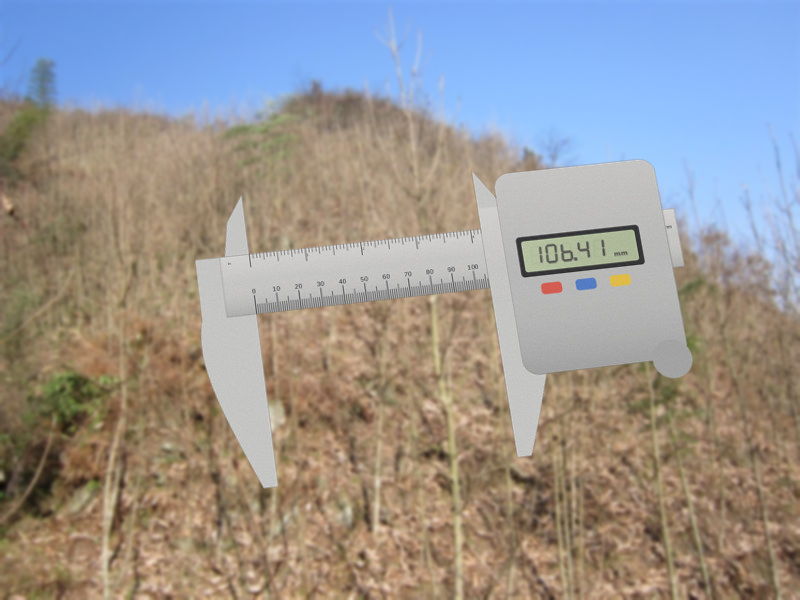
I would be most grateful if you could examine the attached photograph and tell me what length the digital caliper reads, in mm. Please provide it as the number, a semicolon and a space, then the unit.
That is 106.41; mm
